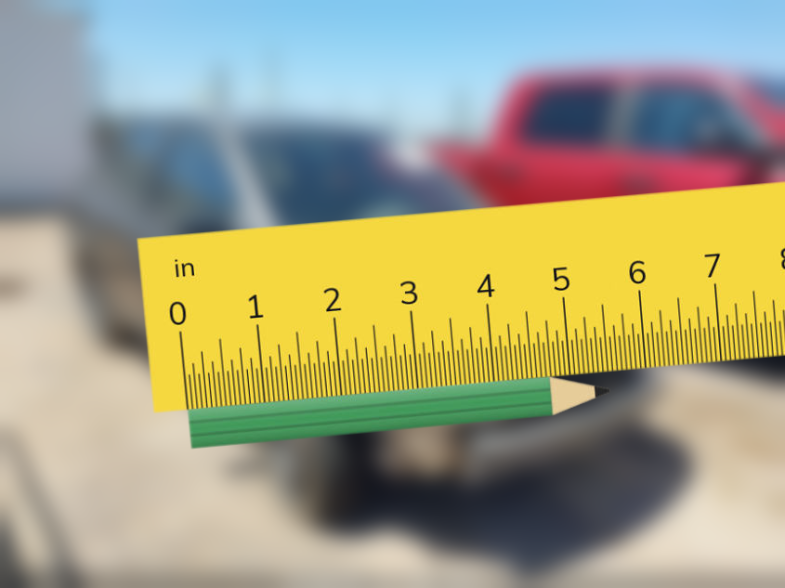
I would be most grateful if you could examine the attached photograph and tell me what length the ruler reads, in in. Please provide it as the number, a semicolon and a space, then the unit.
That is 5.5; in
